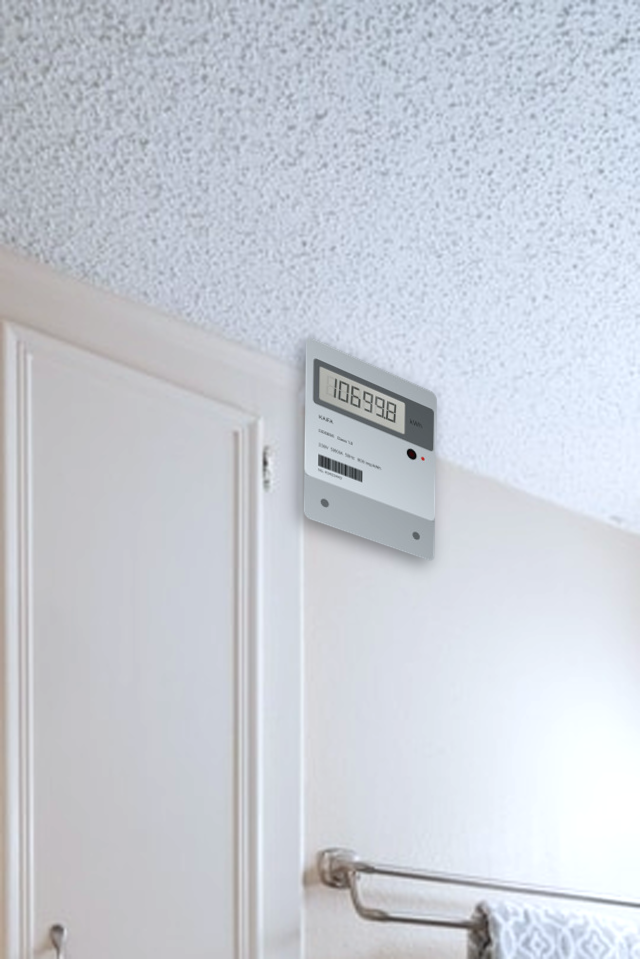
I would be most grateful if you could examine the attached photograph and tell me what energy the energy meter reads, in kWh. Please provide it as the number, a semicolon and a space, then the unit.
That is 10699.8; kWh
